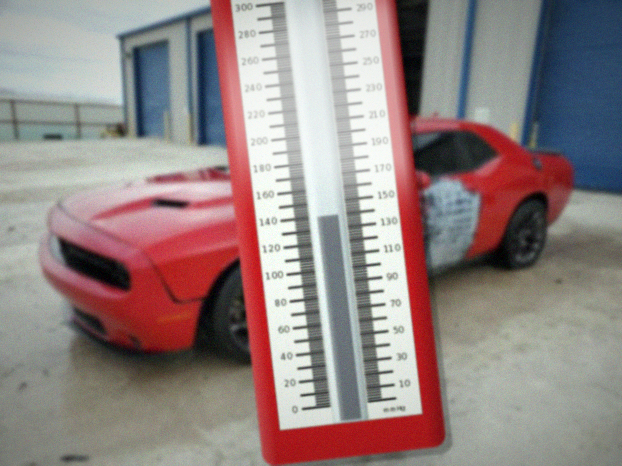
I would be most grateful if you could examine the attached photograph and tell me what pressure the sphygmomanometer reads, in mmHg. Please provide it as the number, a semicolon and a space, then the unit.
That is 140; mmHg
